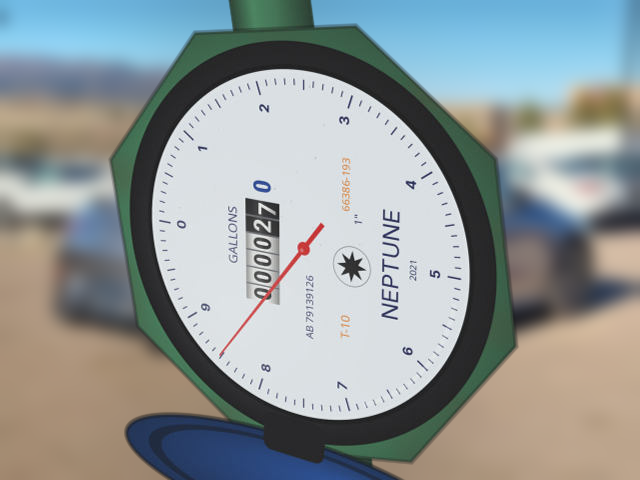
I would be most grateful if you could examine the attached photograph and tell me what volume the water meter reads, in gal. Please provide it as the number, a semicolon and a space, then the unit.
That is 268.5; gal
